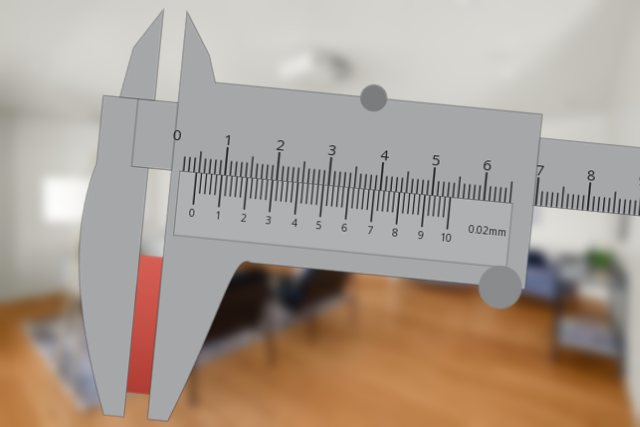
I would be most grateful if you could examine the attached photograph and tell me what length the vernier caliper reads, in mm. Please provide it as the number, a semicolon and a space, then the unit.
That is 4.5; mm
